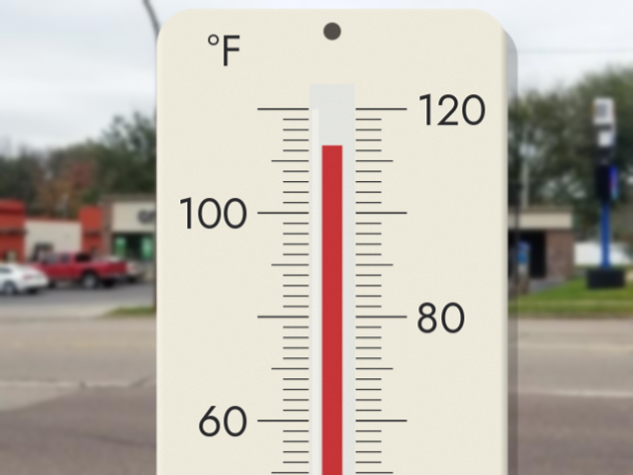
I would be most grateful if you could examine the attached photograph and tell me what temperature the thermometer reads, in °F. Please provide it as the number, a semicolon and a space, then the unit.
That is 113; °F
